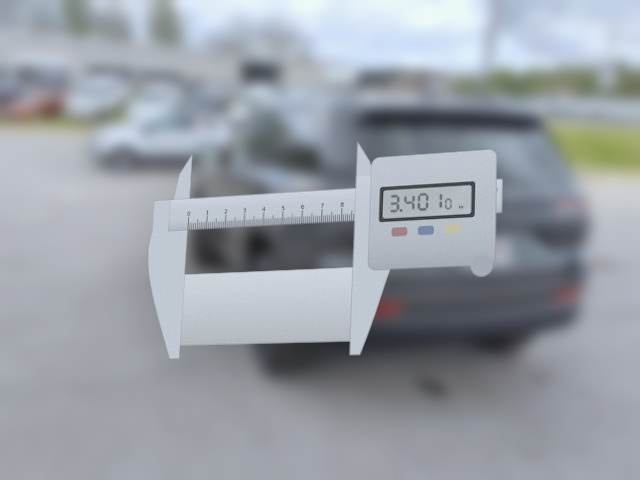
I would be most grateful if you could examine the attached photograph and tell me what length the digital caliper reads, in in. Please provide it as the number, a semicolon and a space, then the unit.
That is 3.4010; in
